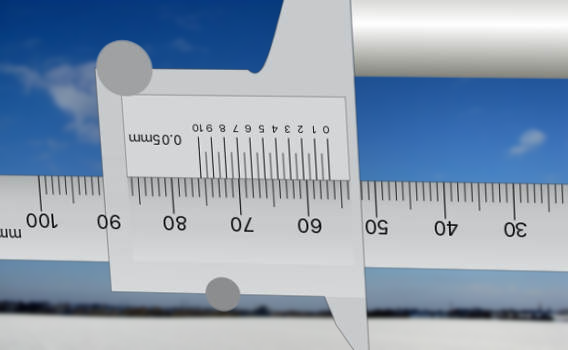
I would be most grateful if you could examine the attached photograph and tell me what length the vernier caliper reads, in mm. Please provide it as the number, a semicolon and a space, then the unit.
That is 56.6; mm
